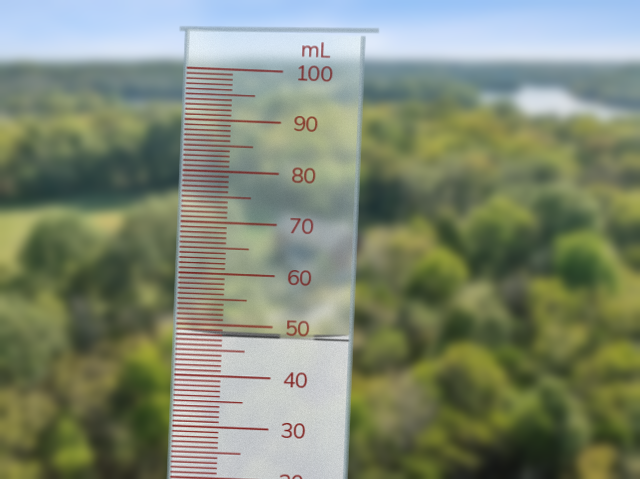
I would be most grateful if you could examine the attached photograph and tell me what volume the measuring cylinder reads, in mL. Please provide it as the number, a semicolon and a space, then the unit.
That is 48; mL
